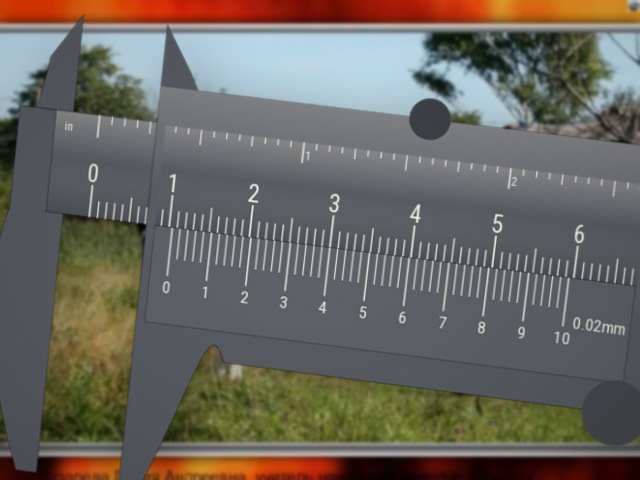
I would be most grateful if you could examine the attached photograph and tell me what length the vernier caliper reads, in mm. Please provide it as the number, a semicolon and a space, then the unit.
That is 10.4; mm
